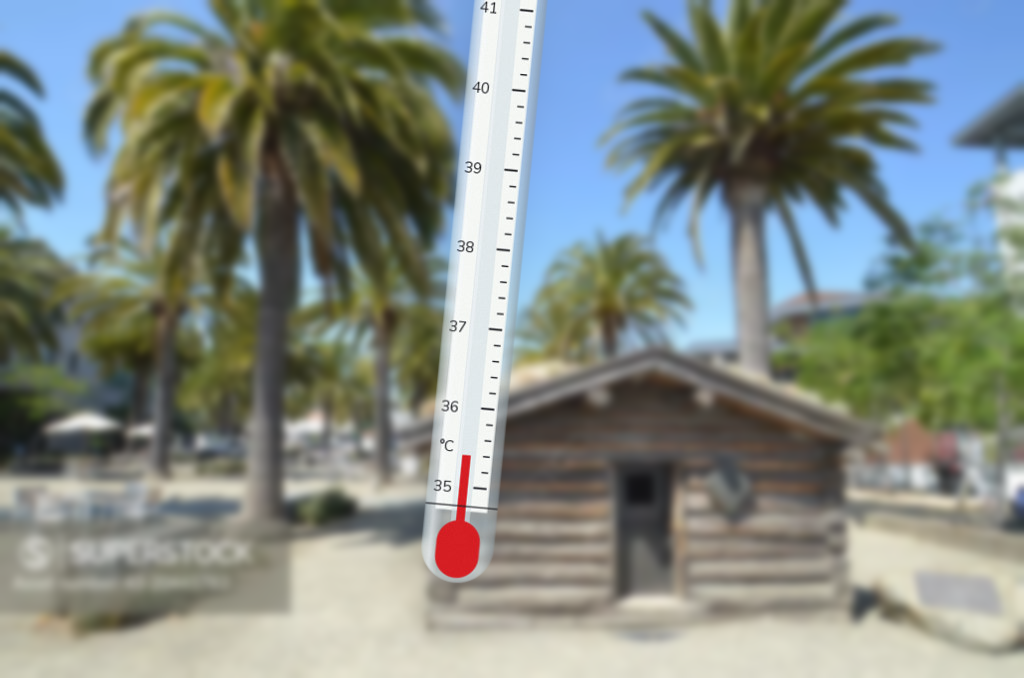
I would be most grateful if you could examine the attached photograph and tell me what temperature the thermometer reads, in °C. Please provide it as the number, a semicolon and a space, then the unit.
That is 35.4; °C
